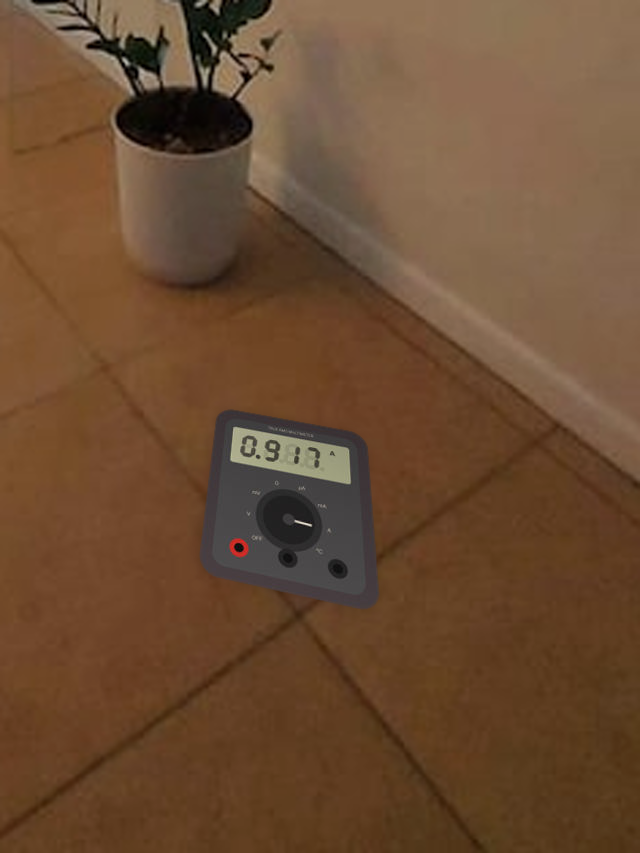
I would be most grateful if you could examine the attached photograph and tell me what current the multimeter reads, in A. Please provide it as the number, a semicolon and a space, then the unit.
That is 0.917; A
